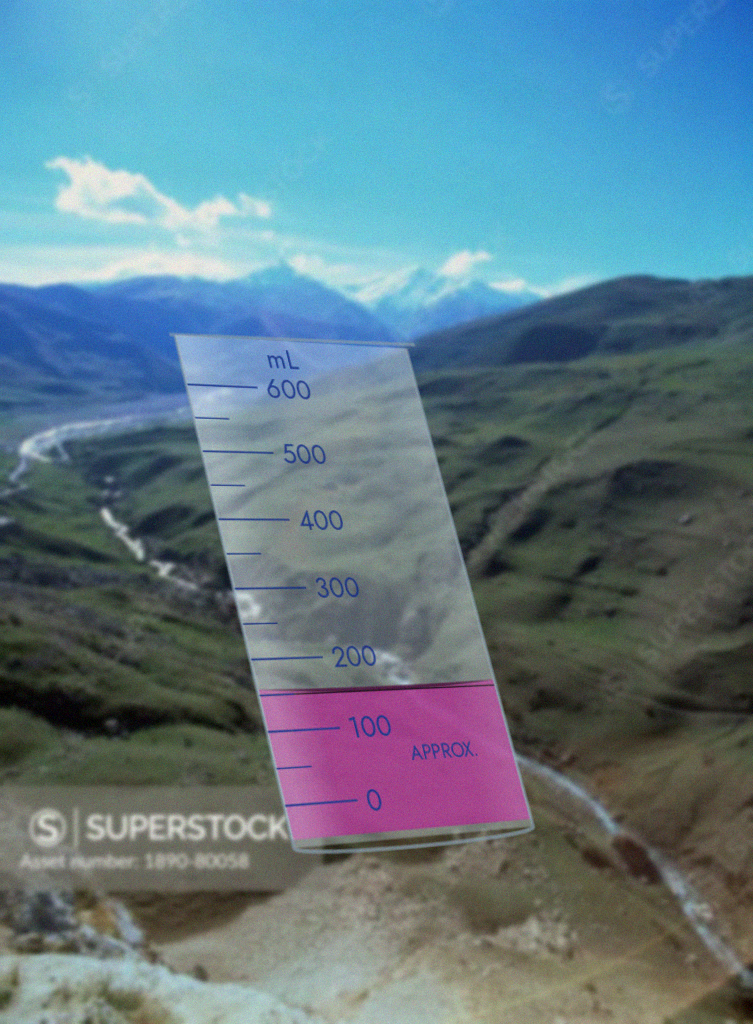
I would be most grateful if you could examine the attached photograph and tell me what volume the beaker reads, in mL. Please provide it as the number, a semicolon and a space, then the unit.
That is 150; mL
